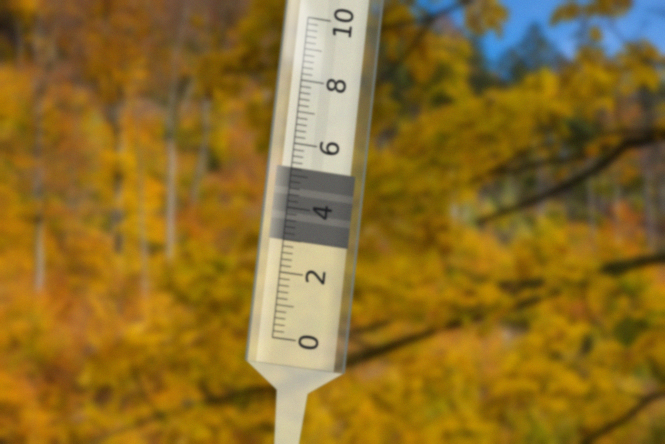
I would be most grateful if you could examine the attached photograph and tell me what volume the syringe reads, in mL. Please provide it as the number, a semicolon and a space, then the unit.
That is 3; mL
